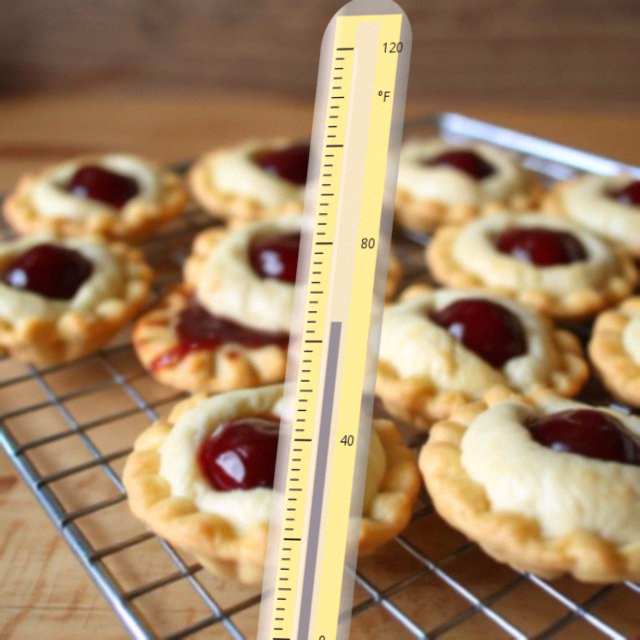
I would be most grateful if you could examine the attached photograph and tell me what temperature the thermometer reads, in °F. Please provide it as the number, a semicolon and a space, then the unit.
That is 64; °F
